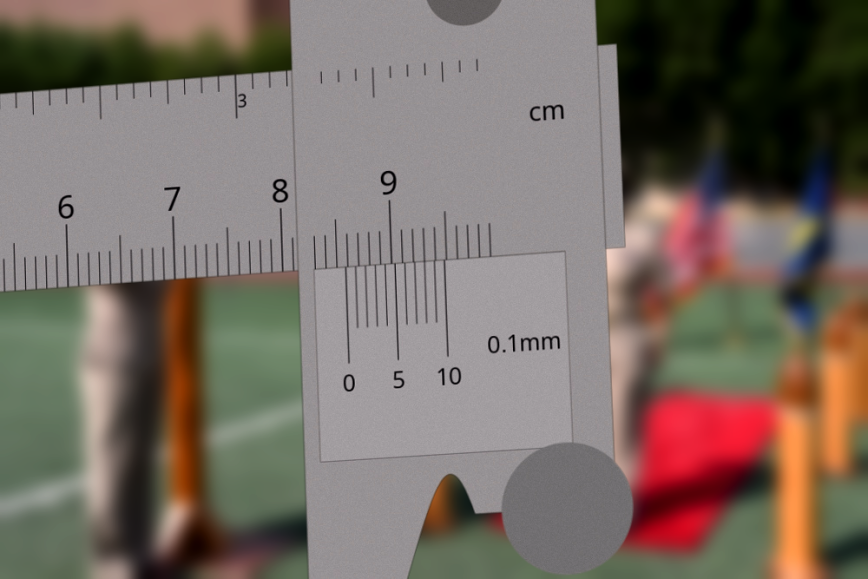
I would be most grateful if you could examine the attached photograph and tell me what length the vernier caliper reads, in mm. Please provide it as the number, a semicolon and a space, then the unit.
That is 85.8; mm
